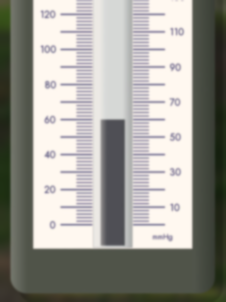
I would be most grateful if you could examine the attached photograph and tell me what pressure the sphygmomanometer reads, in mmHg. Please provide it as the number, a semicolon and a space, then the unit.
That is 60; mmHg
